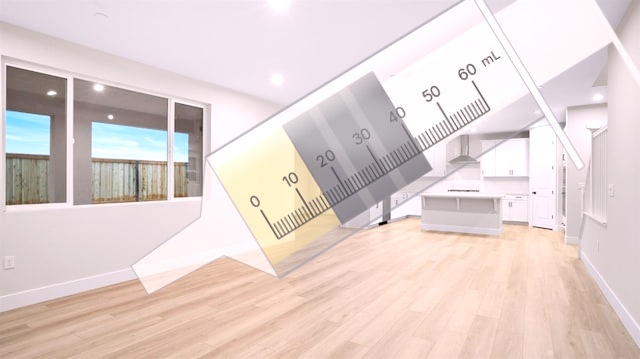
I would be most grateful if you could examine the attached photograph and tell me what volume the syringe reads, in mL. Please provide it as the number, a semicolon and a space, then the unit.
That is 15; mL
